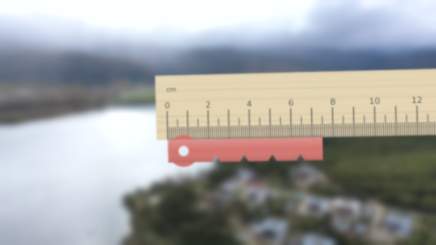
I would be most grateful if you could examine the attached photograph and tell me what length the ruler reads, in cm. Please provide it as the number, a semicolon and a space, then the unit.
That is 7.5; cm
